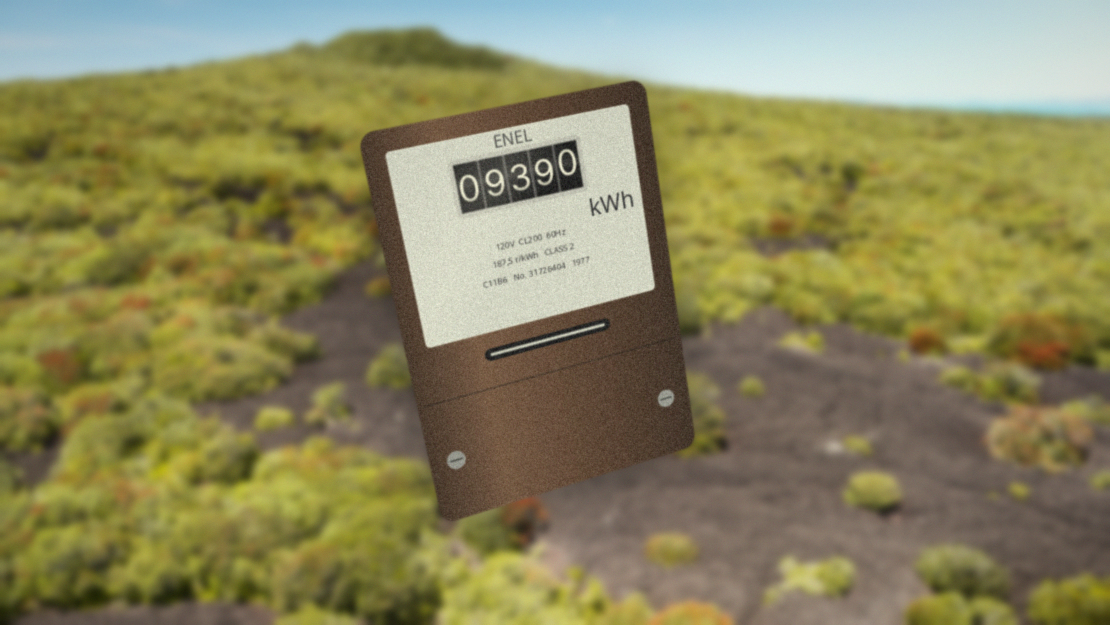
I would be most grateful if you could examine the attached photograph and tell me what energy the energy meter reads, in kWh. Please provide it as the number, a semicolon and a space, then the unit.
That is 9390; kWh
